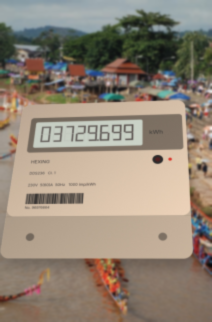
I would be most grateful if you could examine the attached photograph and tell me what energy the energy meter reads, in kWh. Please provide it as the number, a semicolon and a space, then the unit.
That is 3729.699; kWh
